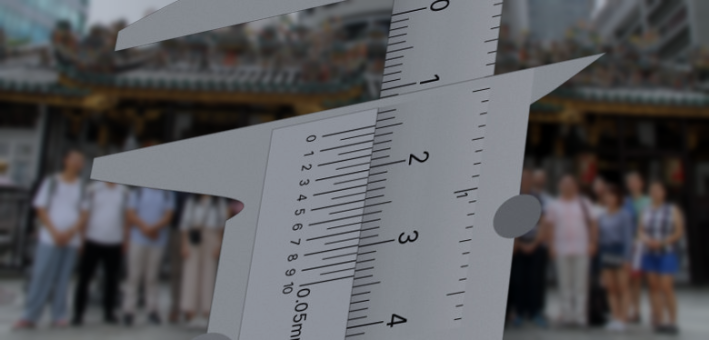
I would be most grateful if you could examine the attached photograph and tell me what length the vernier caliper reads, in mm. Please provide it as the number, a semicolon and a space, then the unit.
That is 14.6; mm
